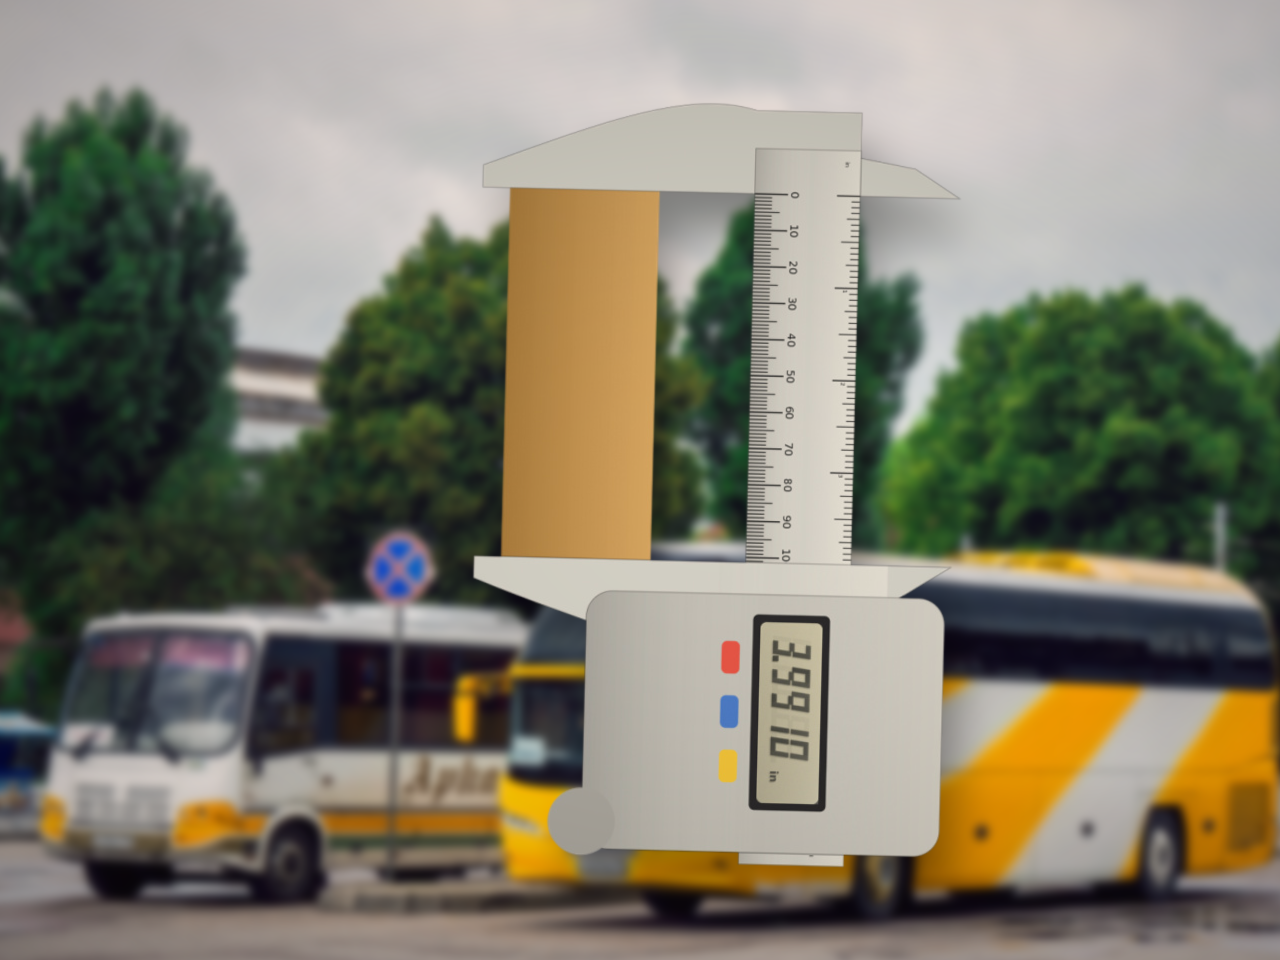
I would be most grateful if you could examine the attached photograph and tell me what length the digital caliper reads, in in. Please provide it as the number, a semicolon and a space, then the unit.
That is 3.9910; in
